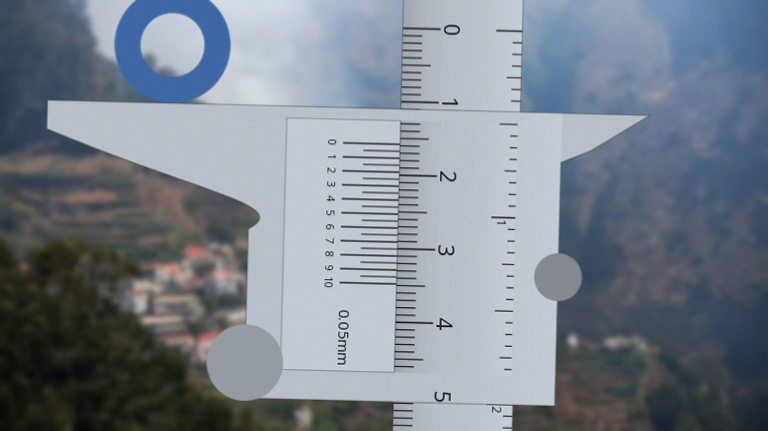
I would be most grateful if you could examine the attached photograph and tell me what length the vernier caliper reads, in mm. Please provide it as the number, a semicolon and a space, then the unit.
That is 15.8; mm
